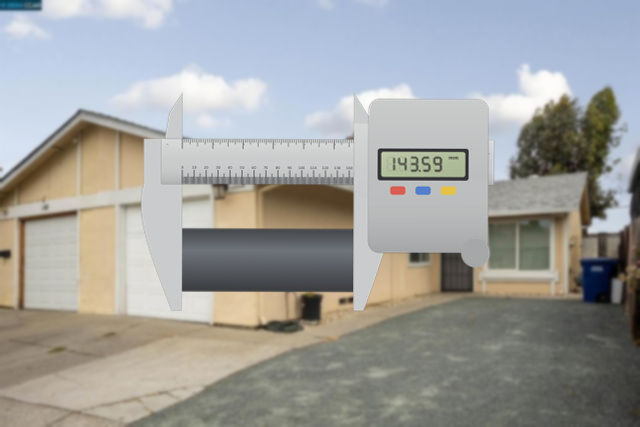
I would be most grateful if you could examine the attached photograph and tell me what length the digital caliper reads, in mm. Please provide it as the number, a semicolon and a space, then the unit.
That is 143.59; mm
